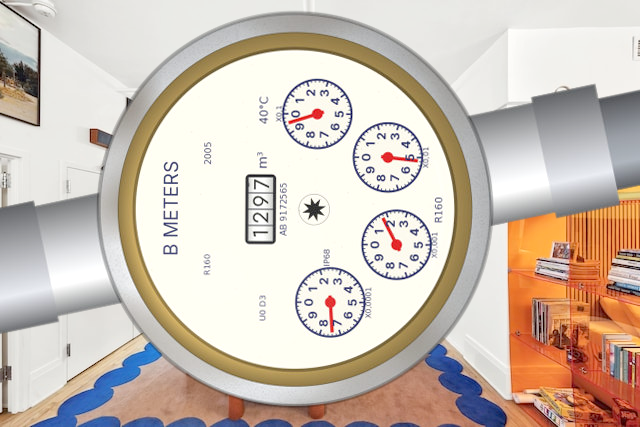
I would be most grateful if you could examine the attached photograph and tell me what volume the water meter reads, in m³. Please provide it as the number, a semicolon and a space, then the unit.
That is 1296.9517; m³
